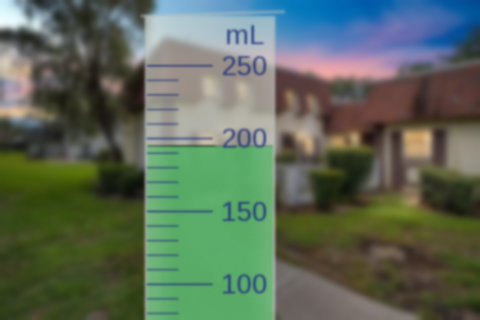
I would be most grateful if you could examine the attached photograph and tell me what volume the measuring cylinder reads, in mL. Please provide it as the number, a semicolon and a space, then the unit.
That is 195; mL
